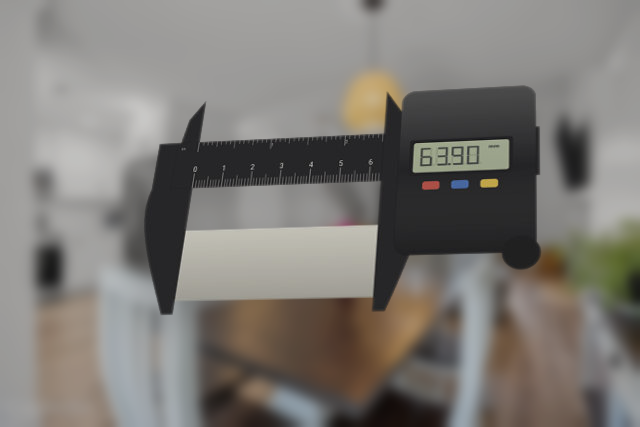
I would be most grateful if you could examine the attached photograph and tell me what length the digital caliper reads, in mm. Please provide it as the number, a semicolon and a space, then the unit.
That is 63.90; mm
